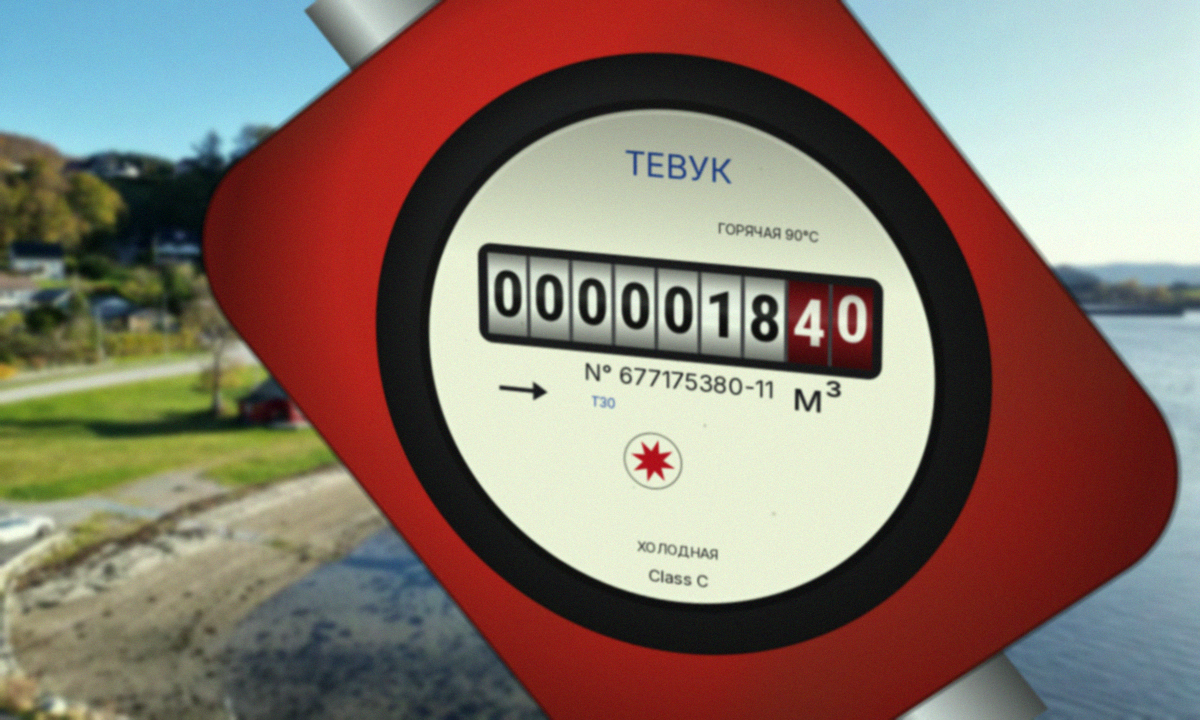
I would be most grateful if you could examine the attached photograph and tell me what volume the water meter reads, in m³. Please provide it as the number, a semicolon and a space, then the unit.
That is 18.40; m³
